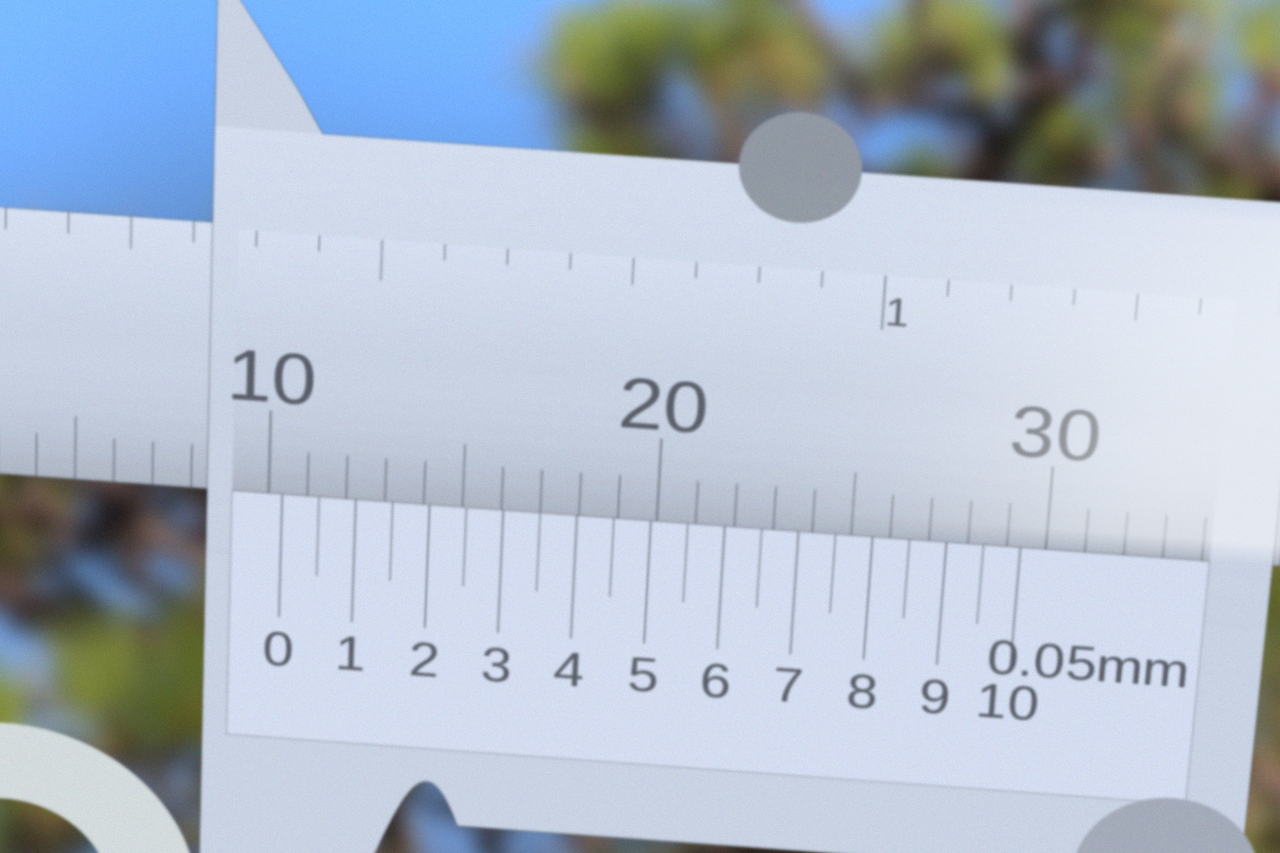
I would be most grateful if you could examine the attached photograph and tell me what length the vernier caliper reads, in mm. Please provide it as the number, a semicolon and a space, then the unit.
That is 10.35; mm
